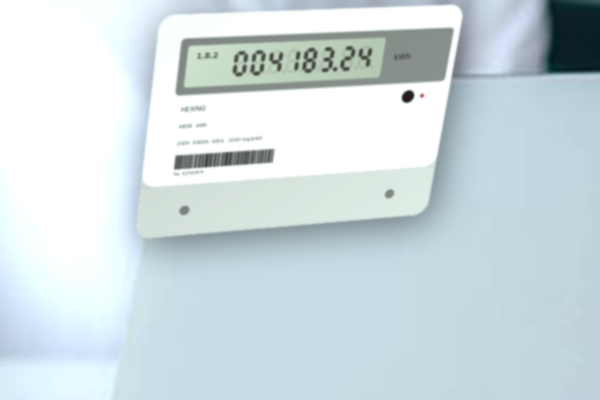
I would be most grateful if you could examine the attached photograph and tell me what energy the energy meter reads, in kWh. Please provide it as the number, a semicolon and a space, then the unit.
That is 4183.24; kWh
